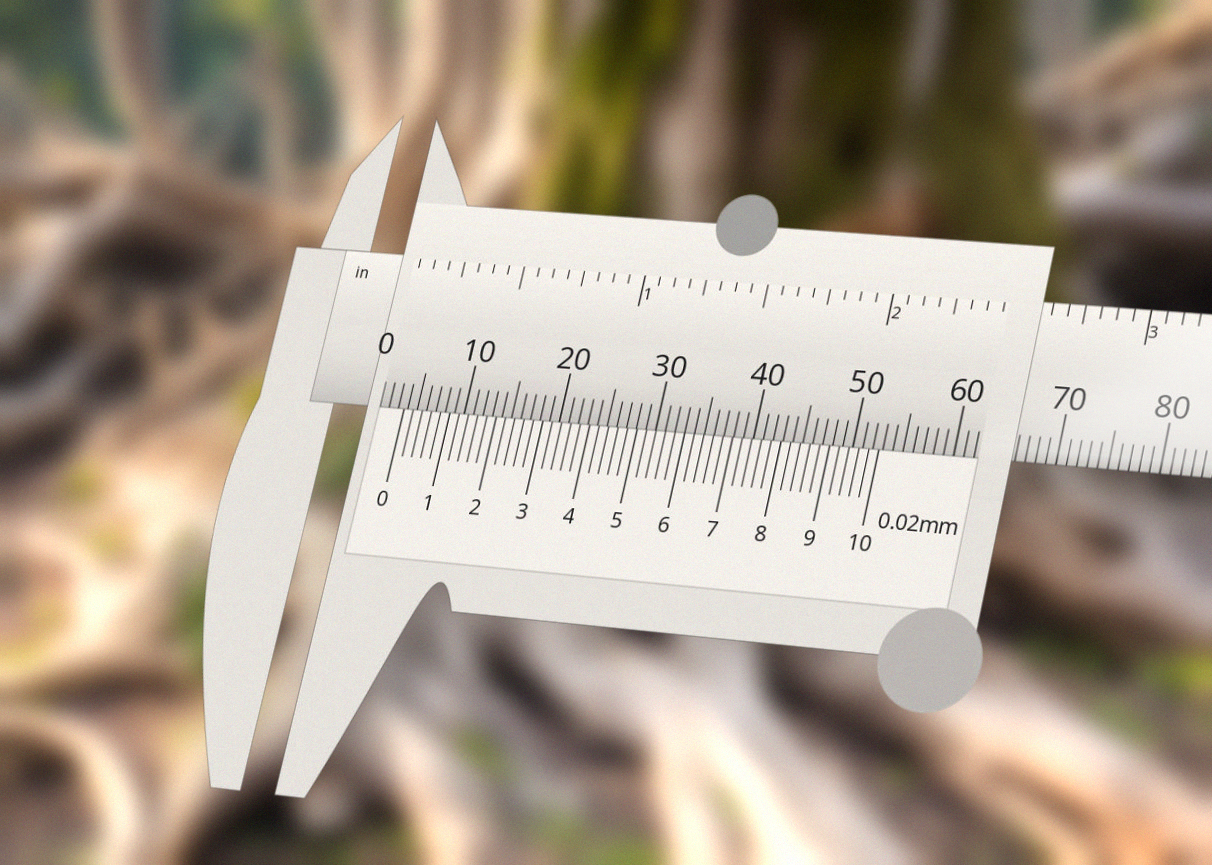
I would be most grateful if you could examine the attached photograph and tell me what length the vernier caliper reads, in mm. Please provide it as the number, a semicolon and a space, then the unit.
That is 3.6; mm
